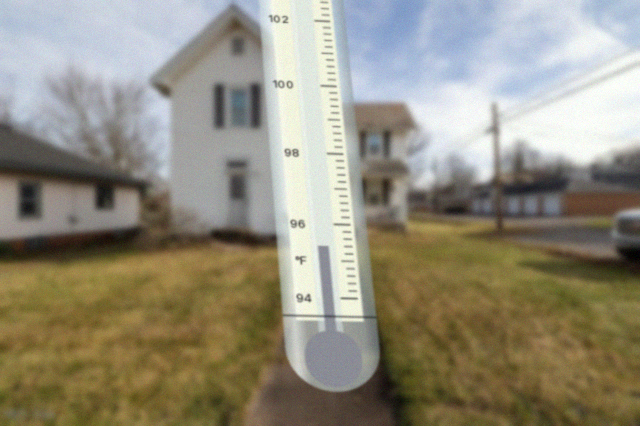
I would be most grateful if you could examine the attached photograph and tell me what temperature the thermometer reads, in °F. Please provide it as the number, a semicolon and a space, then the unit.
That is 95.4; °F
